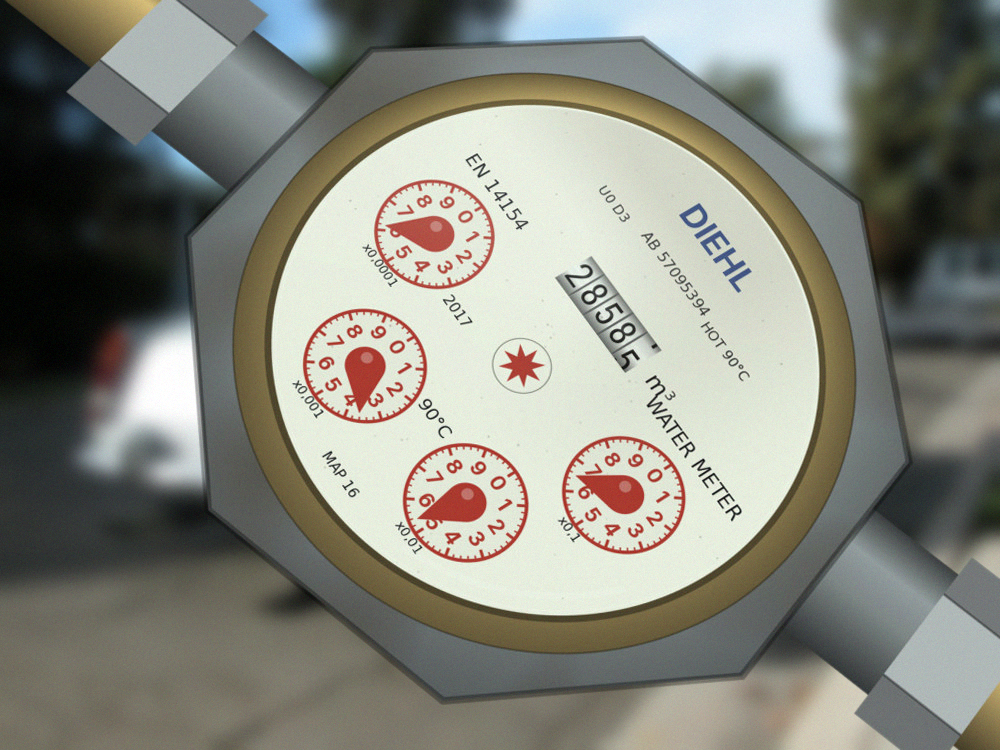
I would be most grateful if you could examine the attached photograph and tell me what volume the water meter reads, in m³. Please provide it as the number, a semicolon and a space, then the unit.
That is 28584.6536; m³
